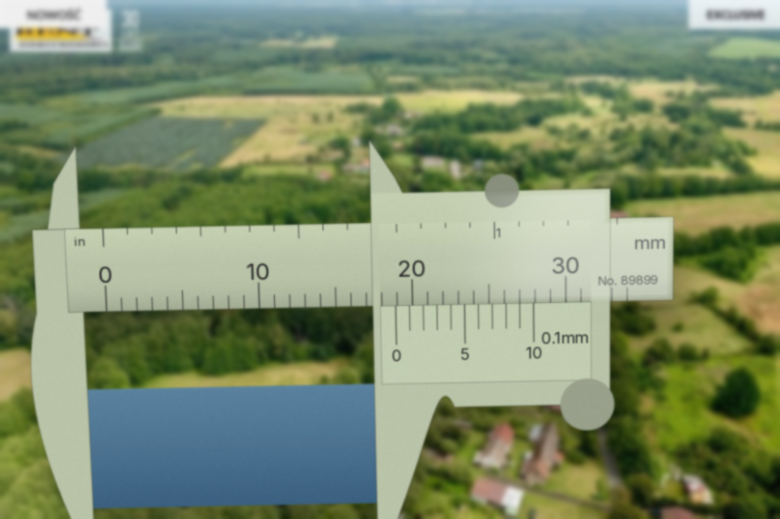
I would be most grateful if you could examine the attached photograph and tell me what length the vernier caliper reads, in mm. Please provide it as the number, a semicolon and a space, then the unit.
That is 18.9; mm
